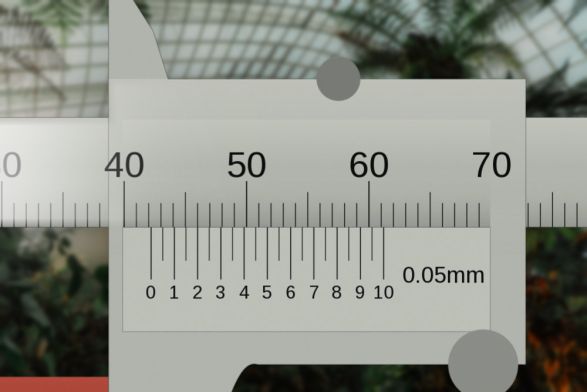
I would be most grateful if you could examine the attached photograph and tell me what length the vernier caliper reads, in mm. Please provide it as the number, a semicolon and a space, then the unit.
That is 42.2; mm
